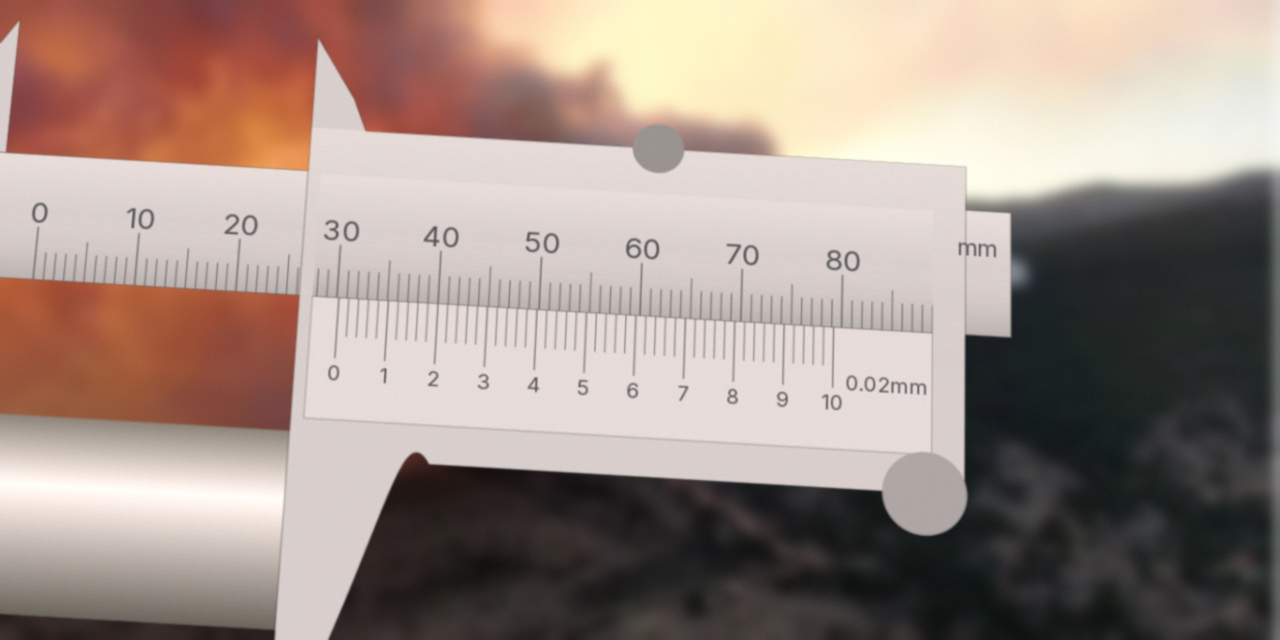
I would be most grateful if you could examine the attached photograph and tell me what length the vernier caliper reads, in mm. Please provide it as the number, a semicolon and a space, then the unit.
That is 30.2; mm
